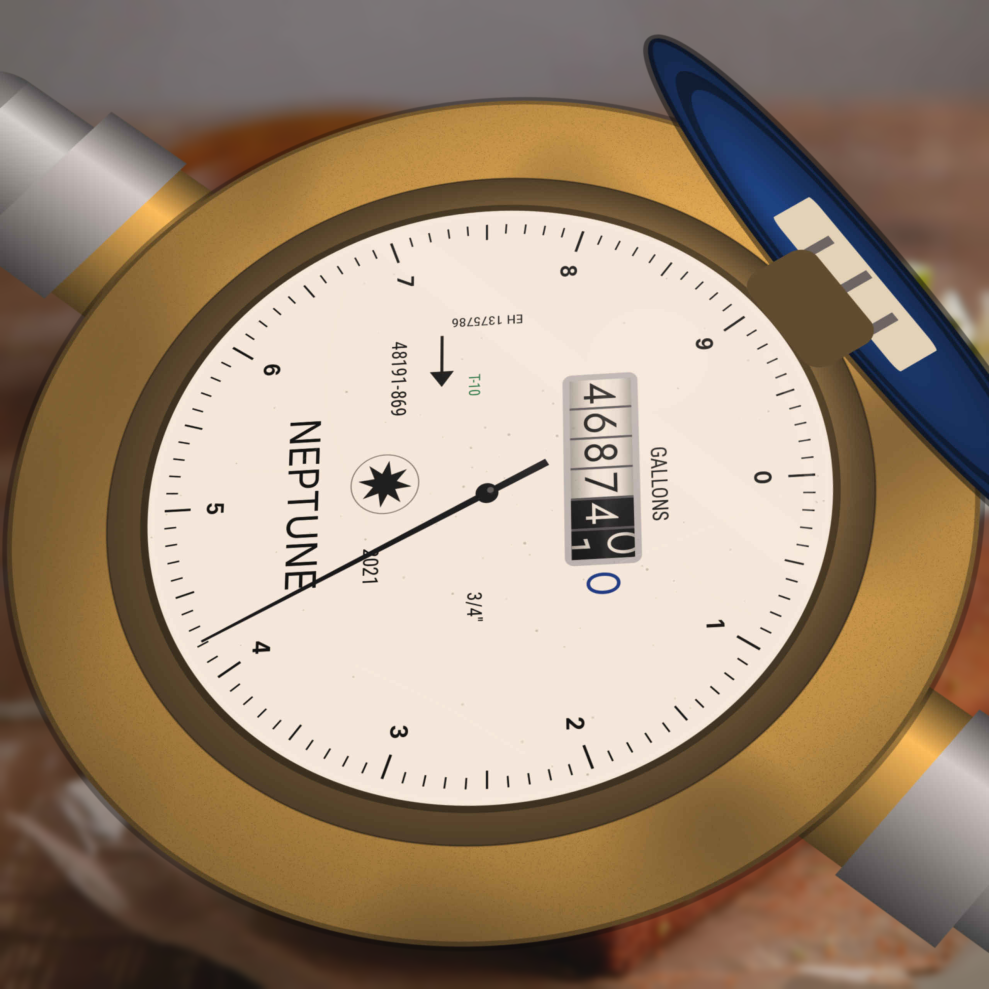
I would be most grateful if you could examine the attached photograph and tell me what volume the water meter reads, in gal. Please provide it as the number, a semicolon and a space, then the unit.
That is 4687404.2; gal
